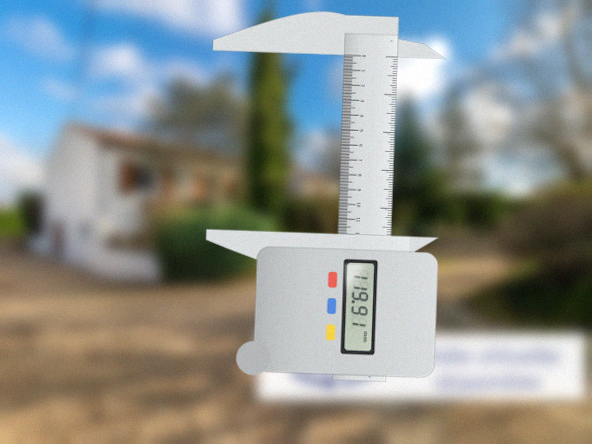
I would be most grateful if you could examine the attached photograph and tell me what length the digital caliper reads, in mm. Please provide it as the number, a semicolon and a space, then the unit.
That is 119.91; mm
